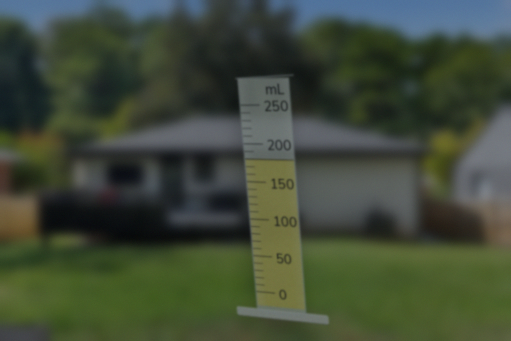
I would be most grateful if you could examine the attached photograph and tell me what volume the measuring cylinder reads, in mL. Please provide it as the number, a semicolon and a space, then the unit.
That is 180; mL
